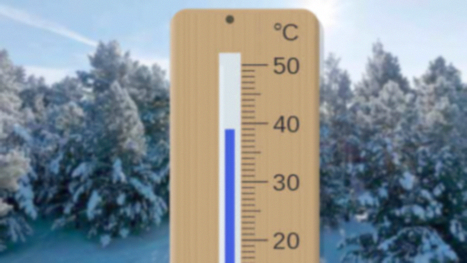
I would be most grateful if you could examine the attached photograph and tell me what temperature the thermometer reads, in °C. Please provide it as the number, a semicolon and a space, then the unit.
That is 39; °C
